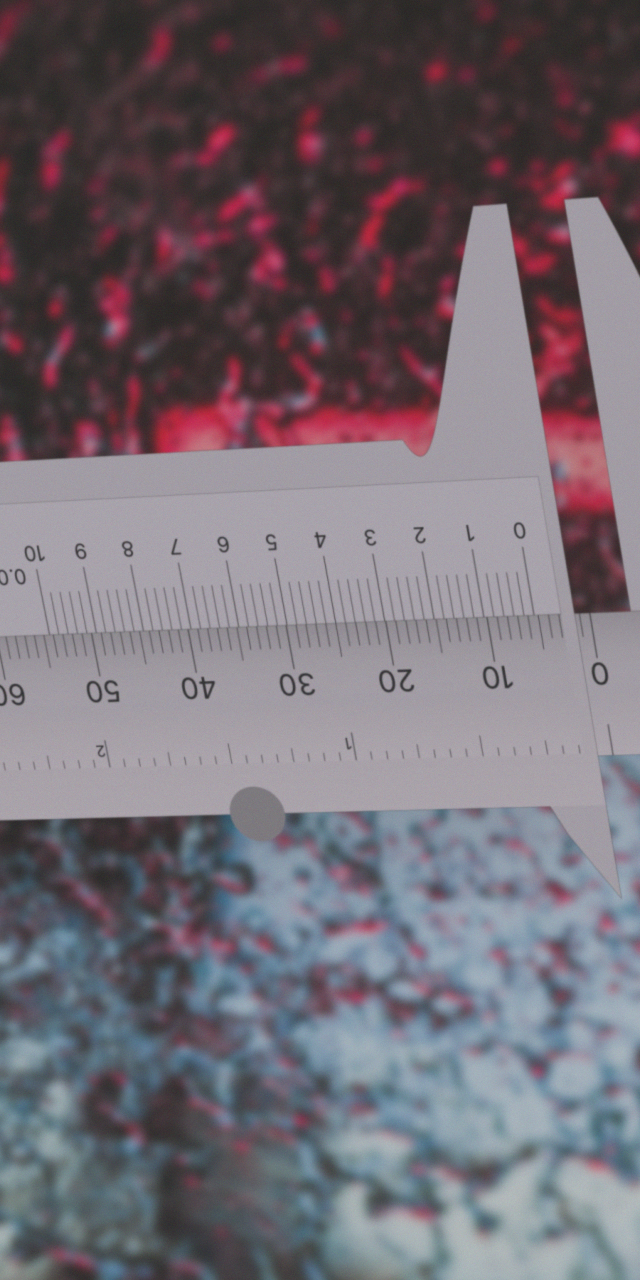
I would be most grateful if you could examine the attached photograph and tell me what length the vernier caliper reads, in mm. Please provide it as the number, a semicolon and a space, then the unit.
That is 5.4; mm
